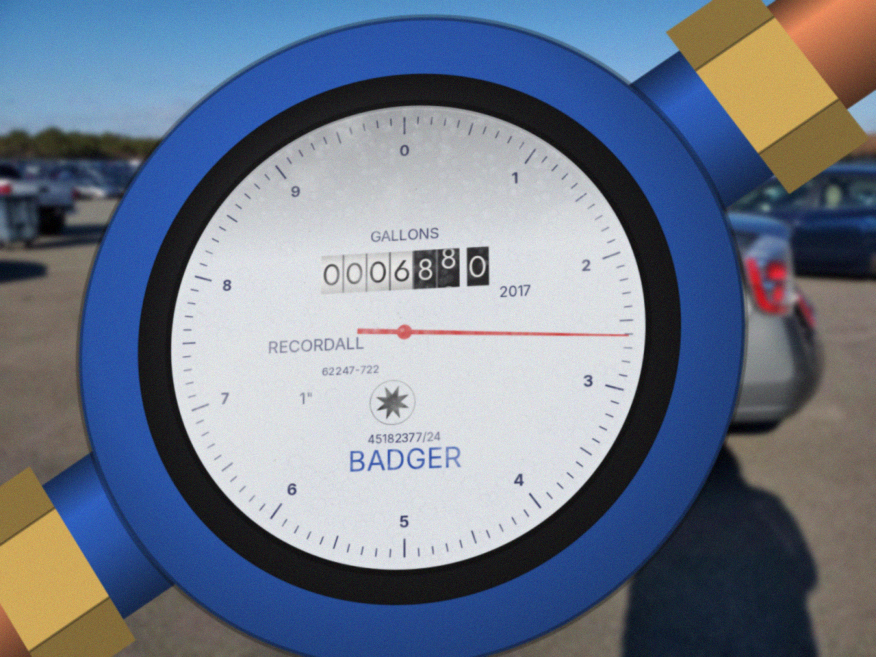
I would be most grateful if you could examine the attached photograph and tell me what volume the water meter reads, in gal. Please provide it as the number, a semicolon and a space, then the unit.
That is 6882.6; gal
